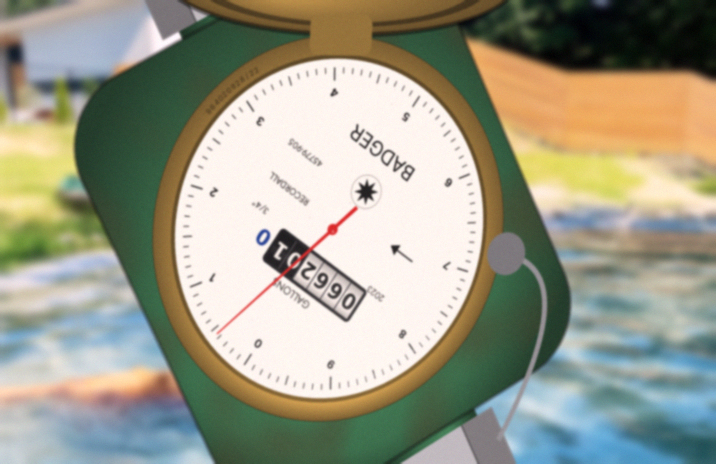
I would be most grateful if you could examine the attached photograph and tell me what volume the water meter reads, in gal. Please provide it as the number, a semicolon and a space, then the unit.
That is 662010.4; gal
